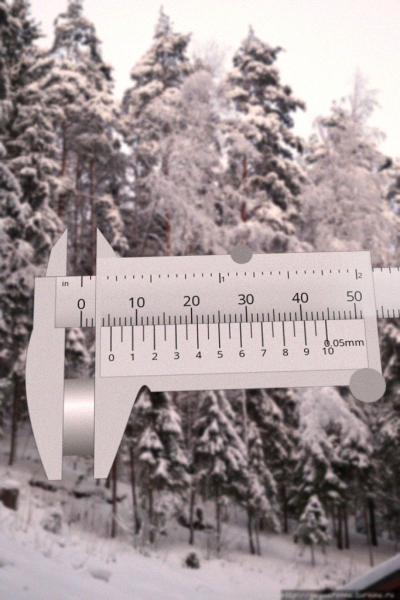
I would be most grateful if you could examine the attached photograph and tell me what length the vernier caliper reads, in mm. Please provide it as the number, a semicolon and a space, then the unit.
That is 5.4; mm
